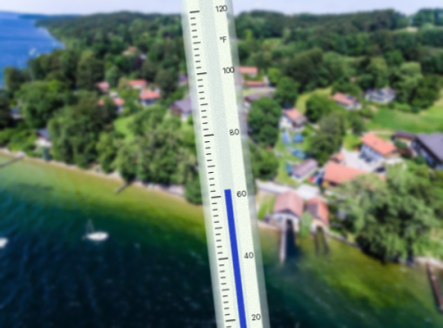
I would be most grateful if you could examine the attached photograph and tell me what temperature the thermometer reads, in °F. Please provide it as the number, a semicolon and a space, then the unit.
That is 62; °F
